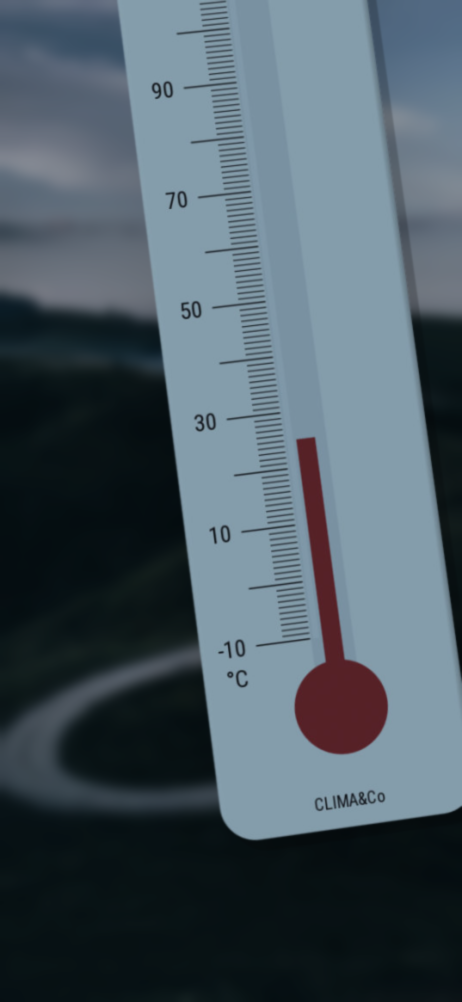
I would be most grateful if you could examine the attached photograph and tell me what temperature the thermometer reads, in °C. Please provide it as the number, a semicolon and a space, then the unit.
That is 25; °C
